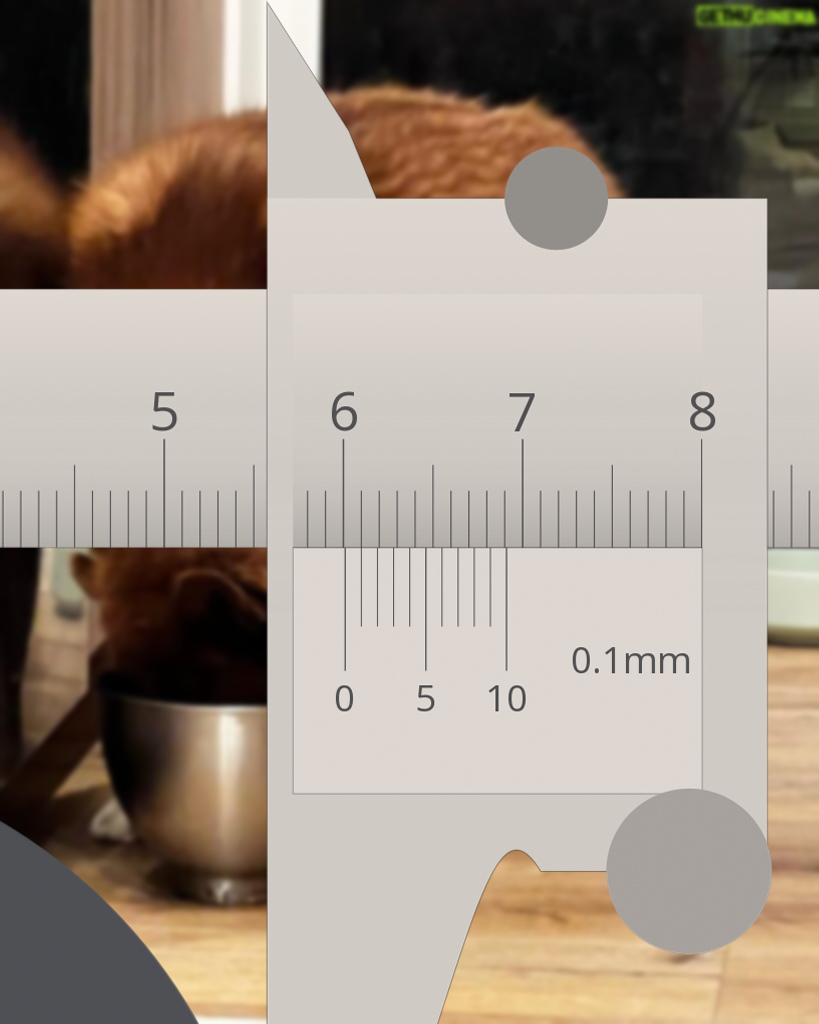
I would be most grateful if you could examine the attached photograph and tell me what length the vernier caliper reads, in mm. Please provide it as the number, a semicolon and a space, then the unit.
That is 60.1; mm
